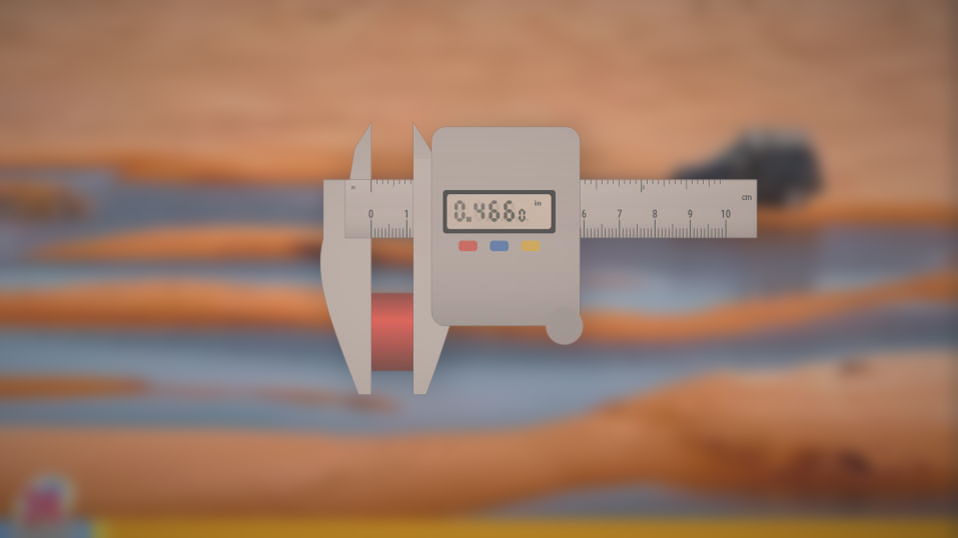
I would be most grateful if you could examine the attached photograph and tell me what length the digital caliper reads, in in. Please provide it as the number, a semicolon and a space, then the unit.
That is 0.4660; in
